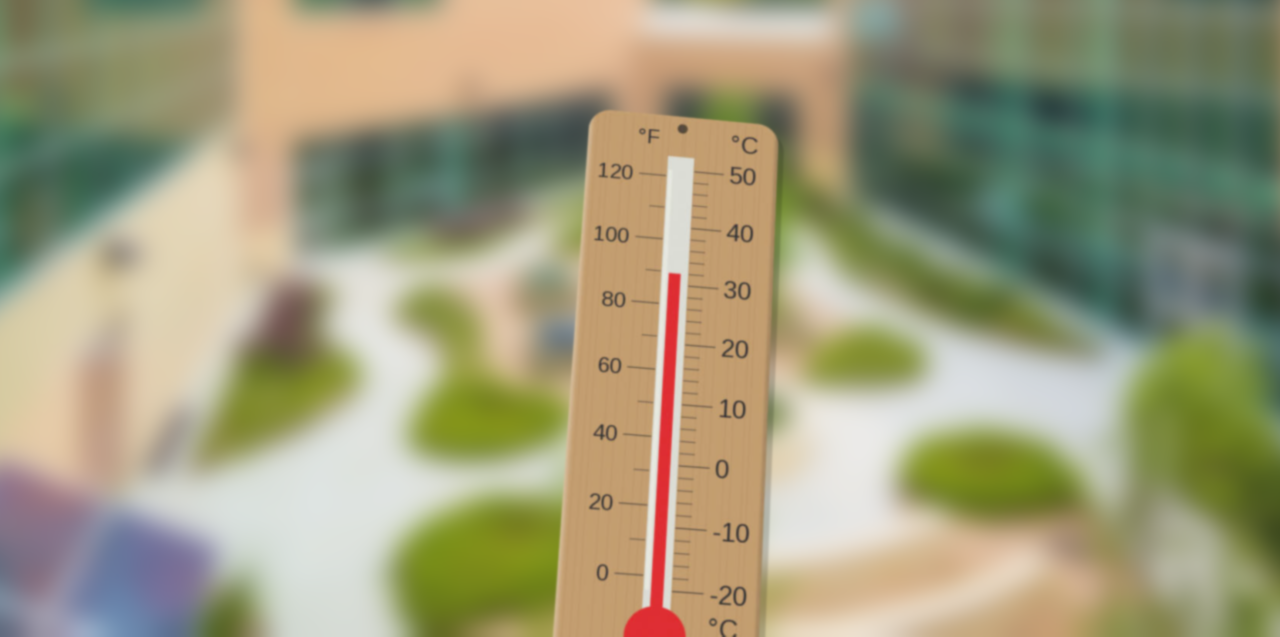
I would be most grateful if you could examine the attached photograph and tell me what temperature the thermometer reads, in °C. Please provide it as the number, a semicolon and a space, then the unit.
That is 32; °C
